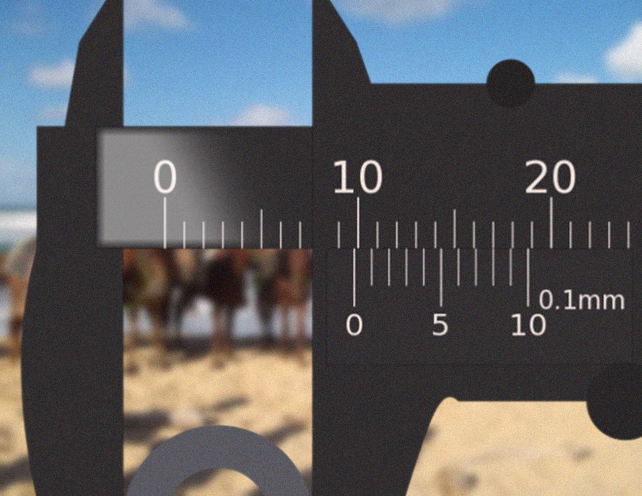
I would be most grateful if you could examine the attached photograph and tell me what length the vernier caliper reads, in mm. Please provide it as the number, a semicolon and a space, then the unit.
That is 9.8; mm
